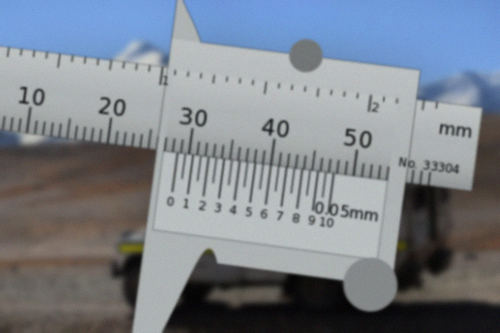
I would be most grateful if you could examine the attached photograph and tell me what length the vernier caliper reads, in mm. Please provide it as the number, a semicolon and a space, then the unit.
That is 28.6; mm
